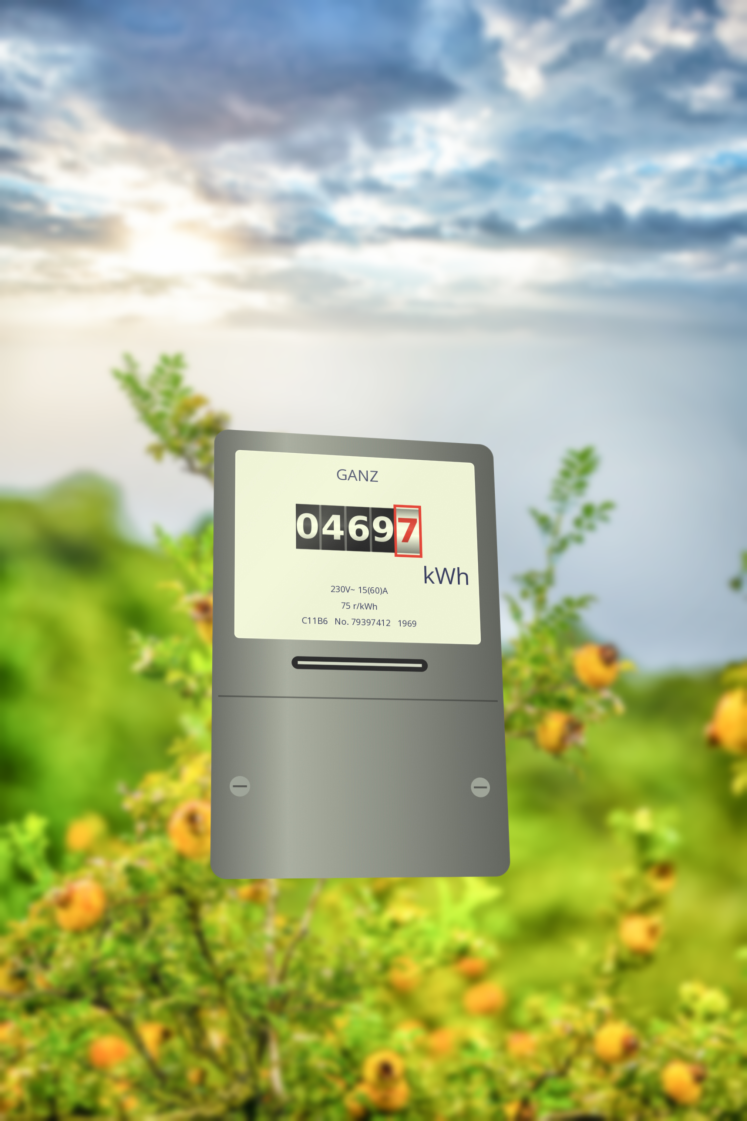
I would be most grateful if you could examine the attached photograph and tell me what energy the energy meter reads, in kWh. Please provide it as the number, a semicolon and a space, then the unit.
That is 469.7; kWh
